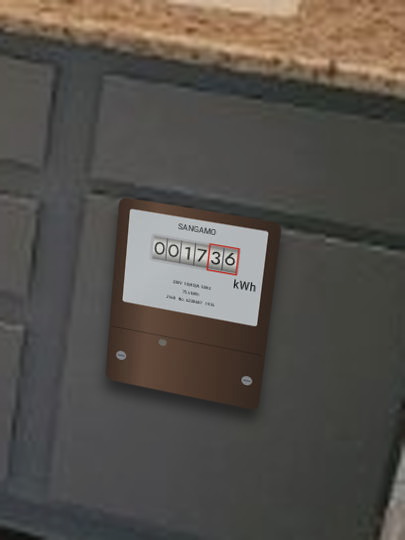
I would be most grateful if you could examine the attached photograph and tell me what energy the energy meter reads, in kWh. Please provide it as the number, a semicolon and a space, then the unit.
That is 17.36; kWh
